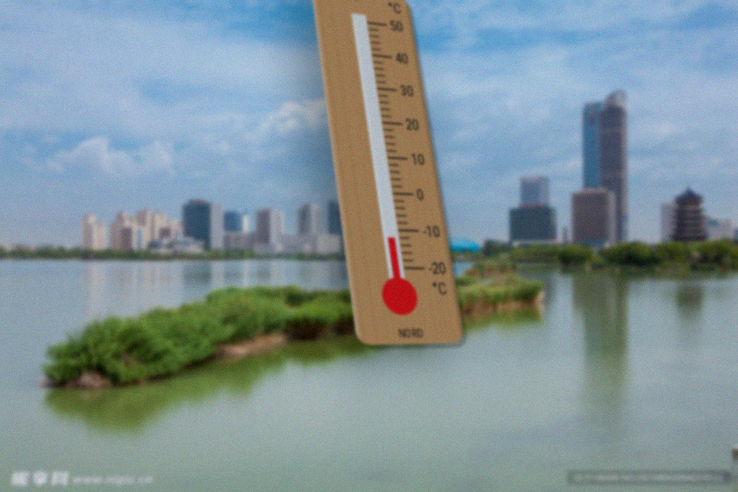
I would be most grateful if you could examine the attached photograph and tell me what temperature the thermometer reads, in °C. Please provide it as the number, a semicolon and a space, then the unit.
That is -12; °C
